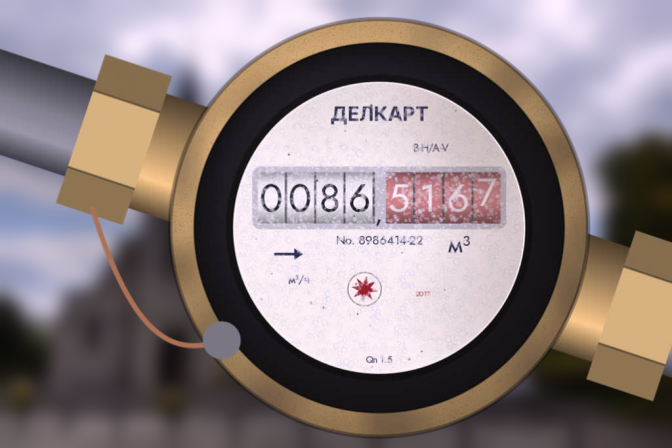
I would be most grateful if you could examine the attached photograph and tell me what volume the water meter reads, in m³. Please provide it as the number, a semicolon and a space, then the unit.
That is 86.5167; m³
